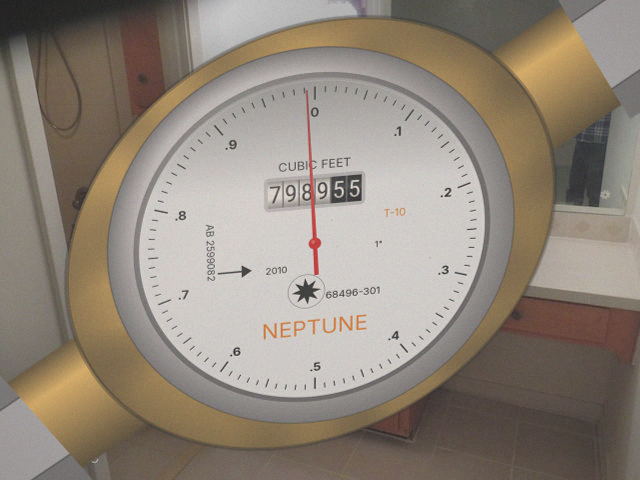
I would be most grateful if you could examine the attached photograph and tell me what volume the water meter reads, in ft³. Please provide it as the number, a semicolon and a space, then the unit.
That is 798954.99; ft³
